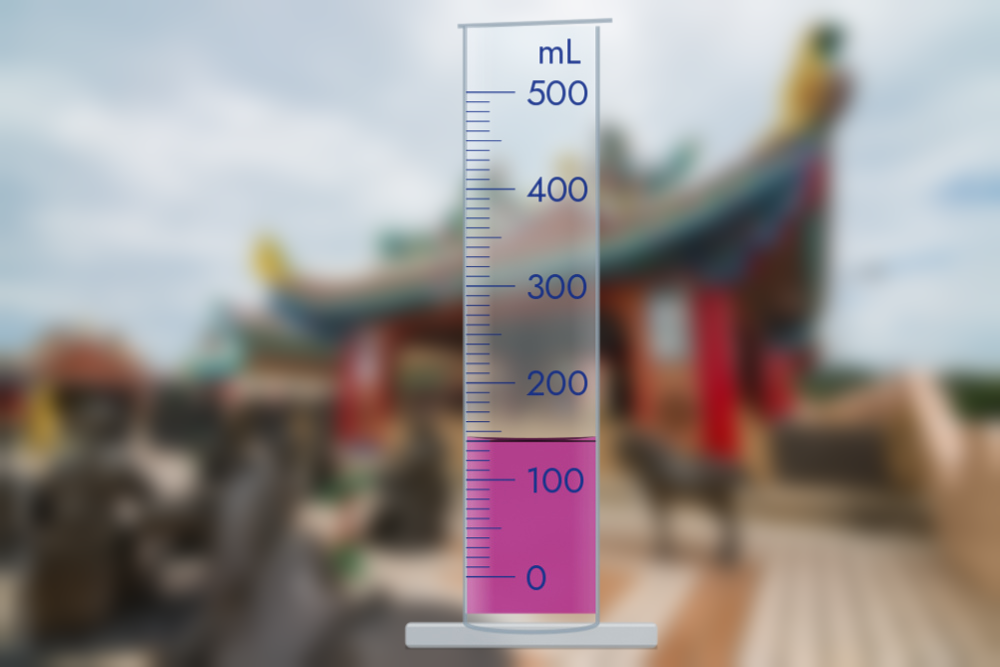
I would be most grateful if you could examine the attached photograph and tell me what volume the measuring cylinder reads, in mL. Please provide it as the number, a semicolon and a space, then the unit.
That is 140; mL
